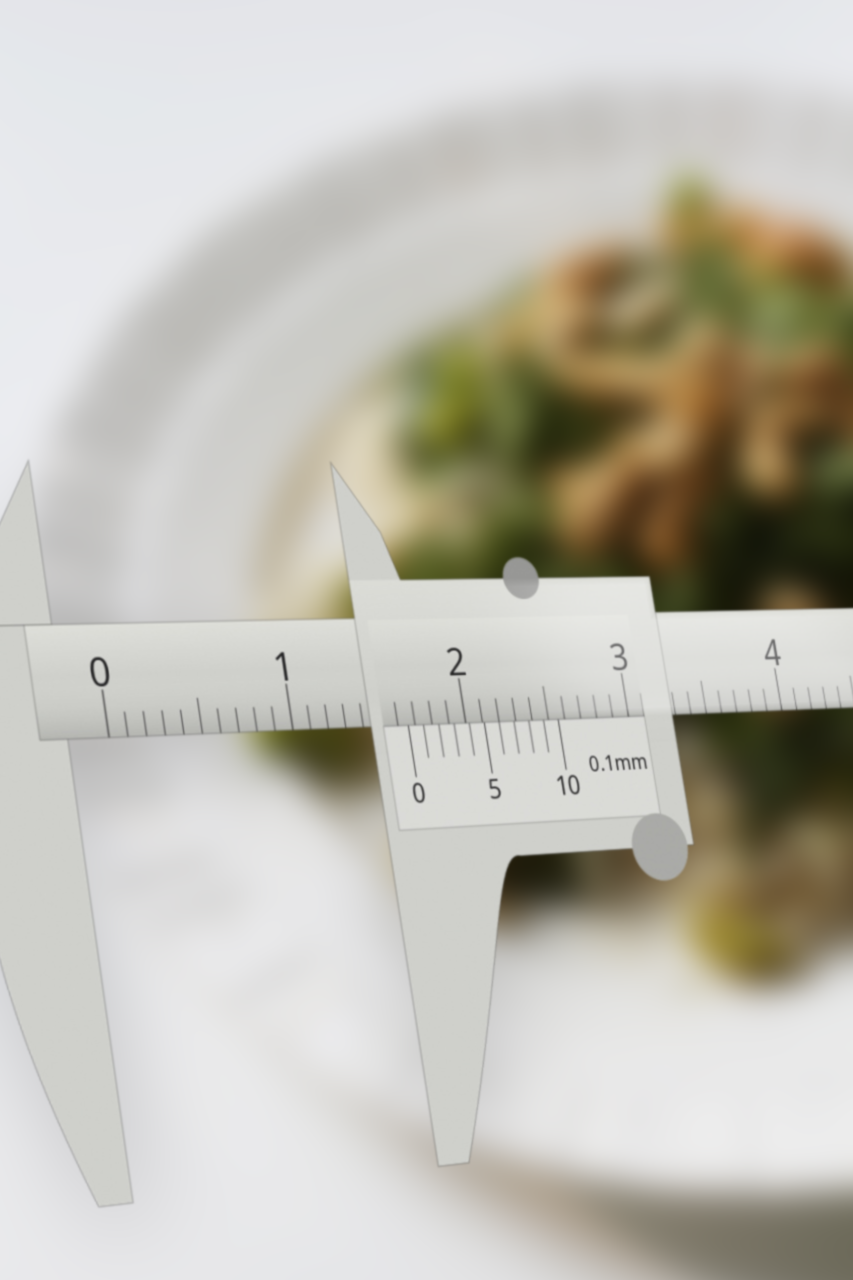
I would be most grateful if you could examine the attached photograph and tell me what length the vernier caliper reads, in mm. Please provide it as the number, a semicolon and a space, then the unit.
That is 16.6; mm
